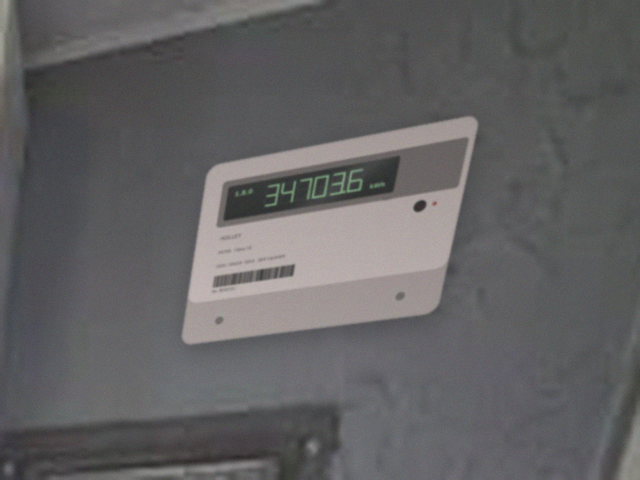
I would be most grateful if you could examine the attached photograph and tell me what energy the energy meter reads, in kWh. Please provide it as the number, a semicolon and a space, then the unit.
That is 34703.6; kWh
